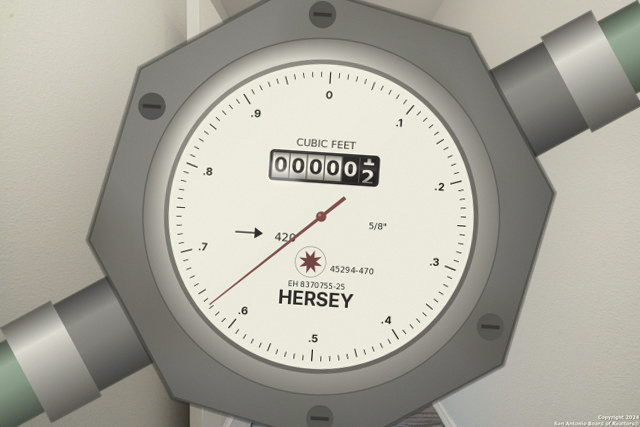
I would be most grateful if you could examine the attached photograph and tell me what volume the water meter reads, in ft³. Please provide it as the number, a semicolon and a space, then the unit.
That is 1.63; ft³
